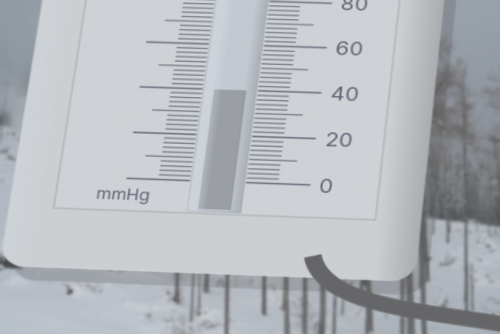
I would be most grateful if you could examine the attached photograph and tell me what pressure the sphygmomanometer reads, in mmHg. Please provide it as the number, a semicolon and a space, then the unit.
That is 40; mmHg
